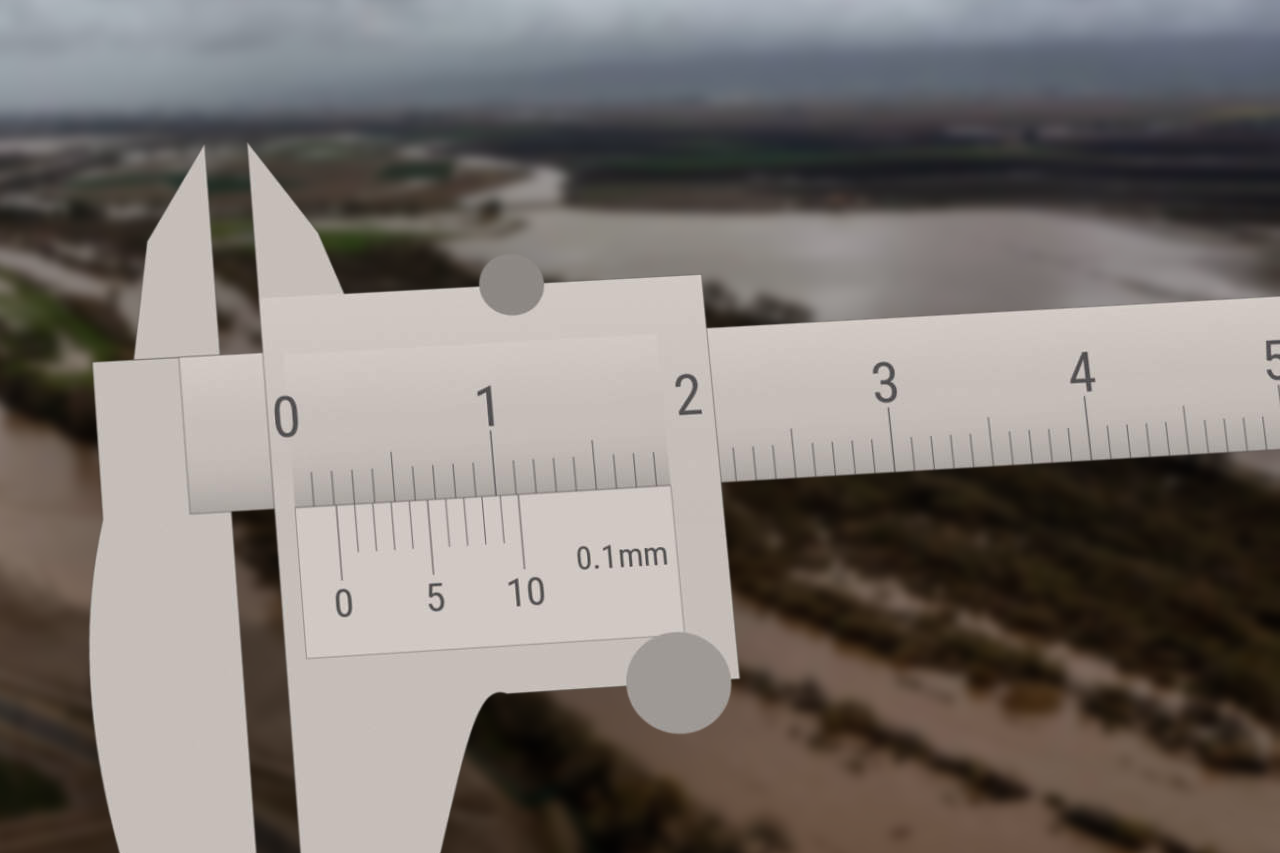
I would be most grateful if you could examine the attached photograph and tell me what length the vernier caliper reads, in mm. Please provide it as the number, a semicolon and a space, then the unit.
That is 2.1; mm
